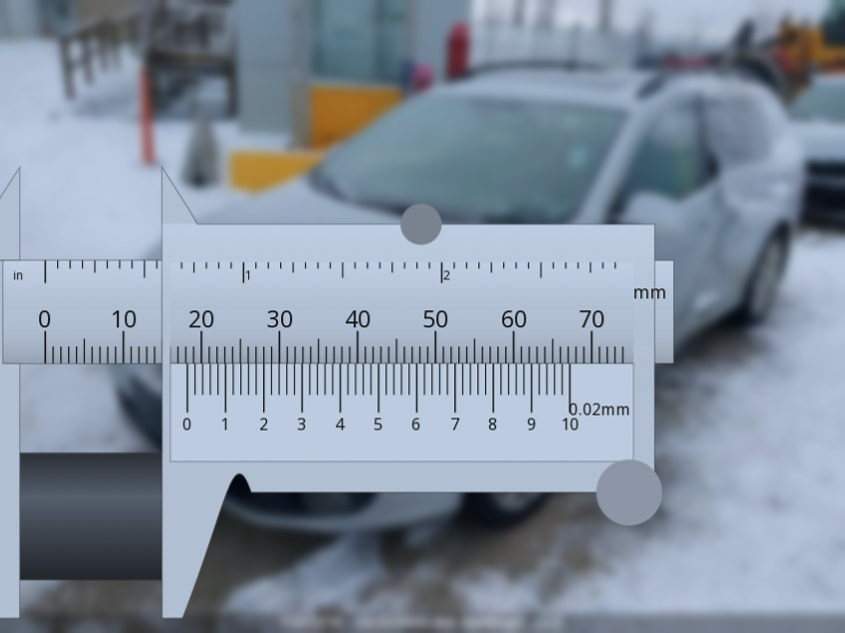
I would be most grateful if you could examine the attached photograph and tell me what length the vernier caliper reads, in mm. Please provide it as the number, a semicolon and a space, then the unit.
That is 18.2; mm
